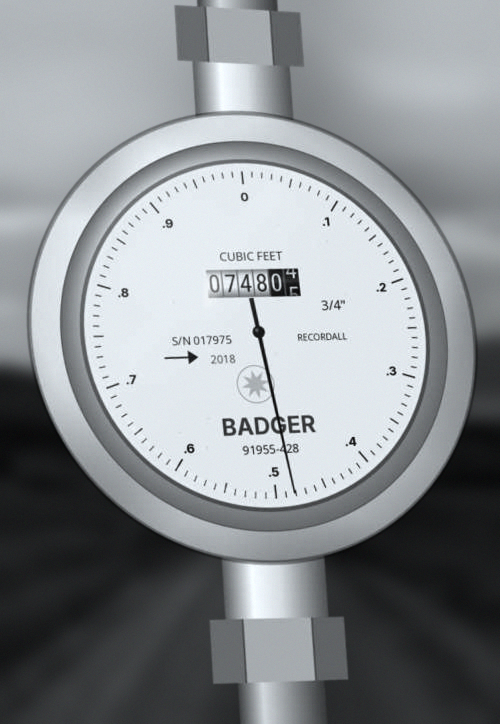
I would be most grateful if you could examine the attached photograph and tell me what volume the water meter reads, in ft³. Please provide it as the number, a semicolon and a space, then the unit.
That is 74804.48; ft³
